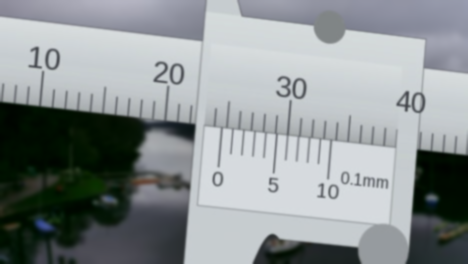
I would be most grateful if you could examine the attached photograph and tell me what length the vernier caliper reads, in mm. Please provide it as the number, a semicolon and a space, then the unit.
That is 24.6; mm
